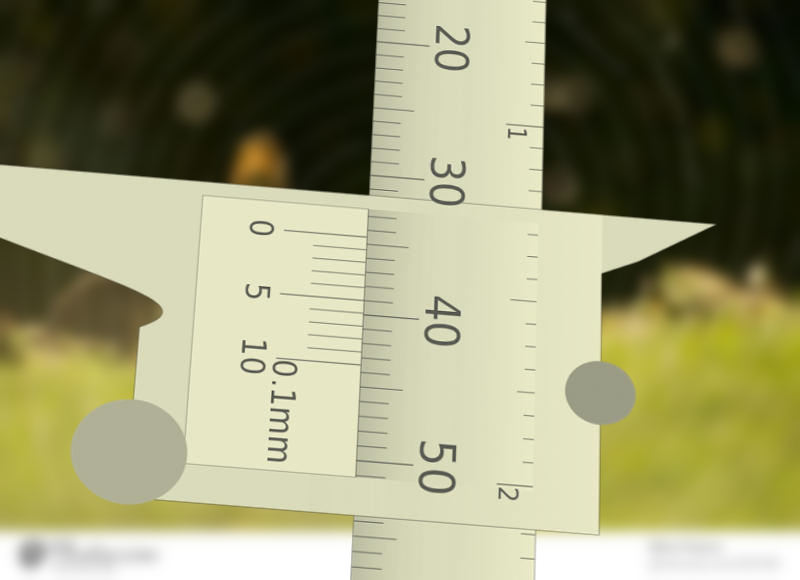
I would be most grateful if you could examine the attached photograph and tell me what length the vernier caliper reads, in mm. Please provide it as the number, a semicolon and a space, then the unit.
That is 34.5; mm
